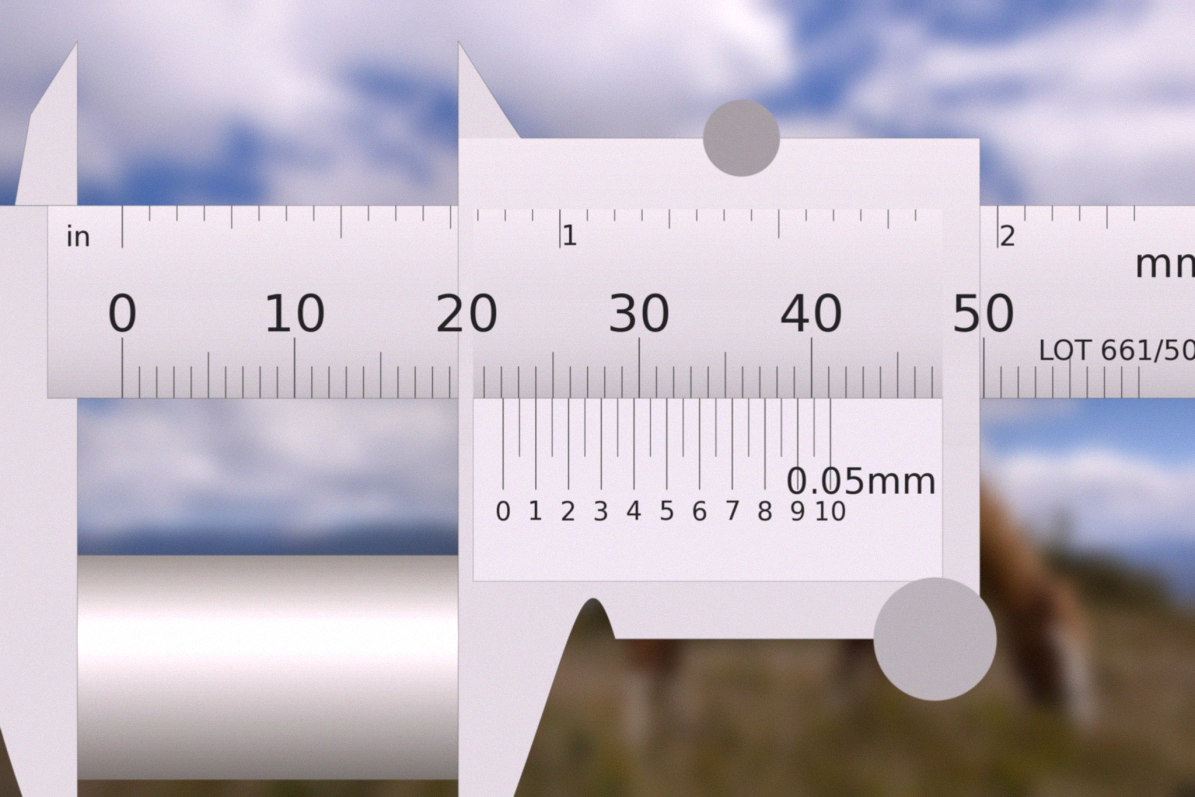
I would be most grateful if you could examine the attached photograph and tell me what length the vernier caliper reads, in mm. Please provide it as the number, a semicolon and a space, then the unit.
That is 22.1; mm
